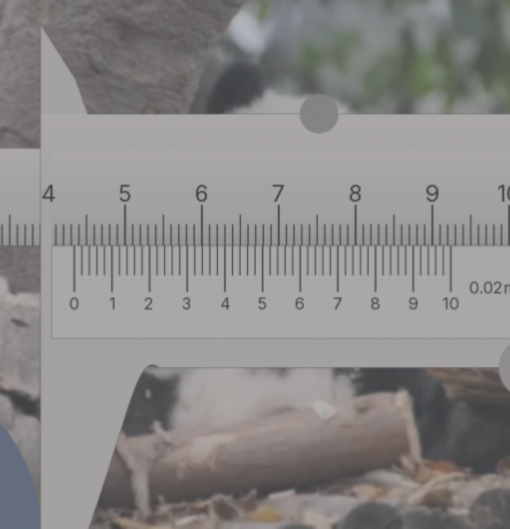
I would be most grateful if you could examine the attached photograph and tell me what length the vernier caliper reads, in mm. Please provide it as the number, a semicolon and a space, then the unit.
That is 43.4; mm
